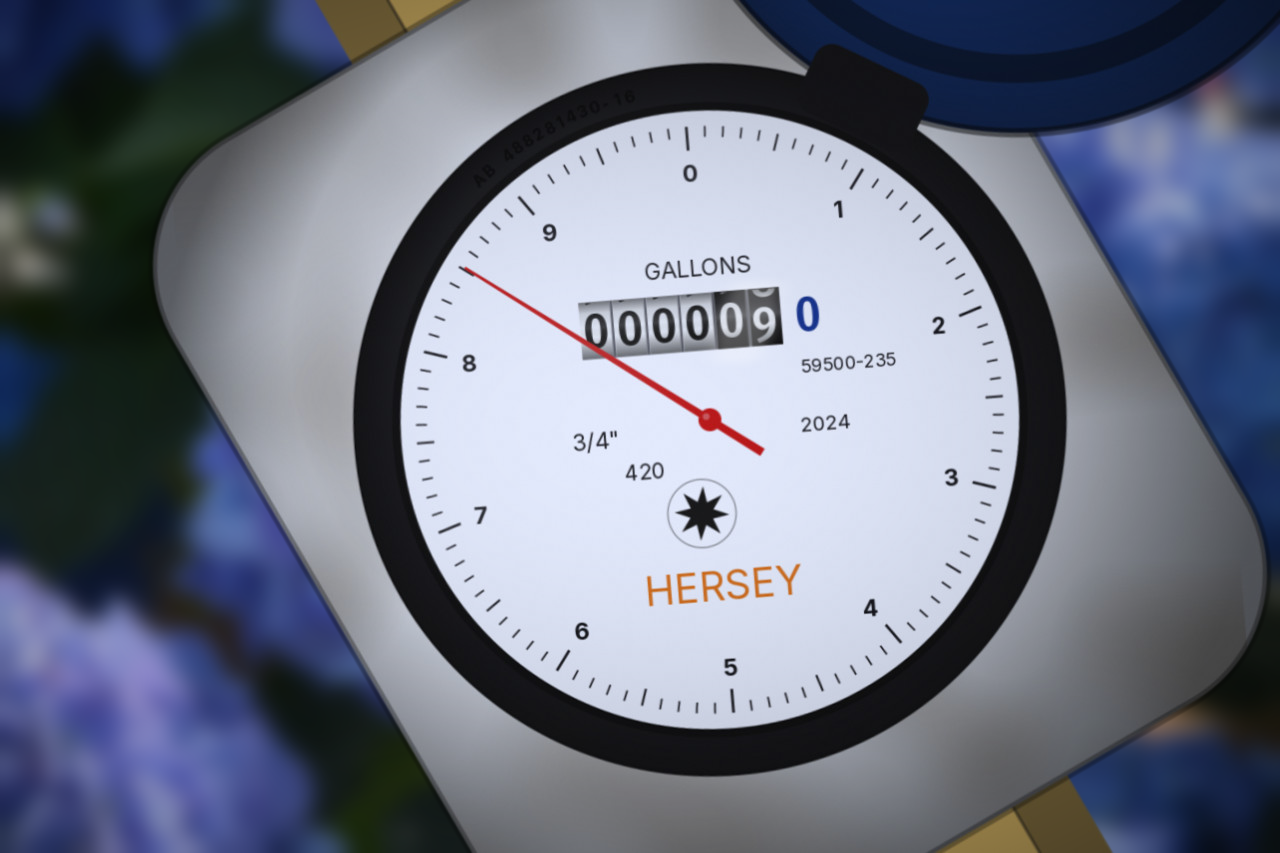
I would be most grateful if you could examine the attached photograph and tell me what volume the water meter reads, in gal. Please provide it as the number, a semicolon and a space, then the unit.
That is 88.5; gal
